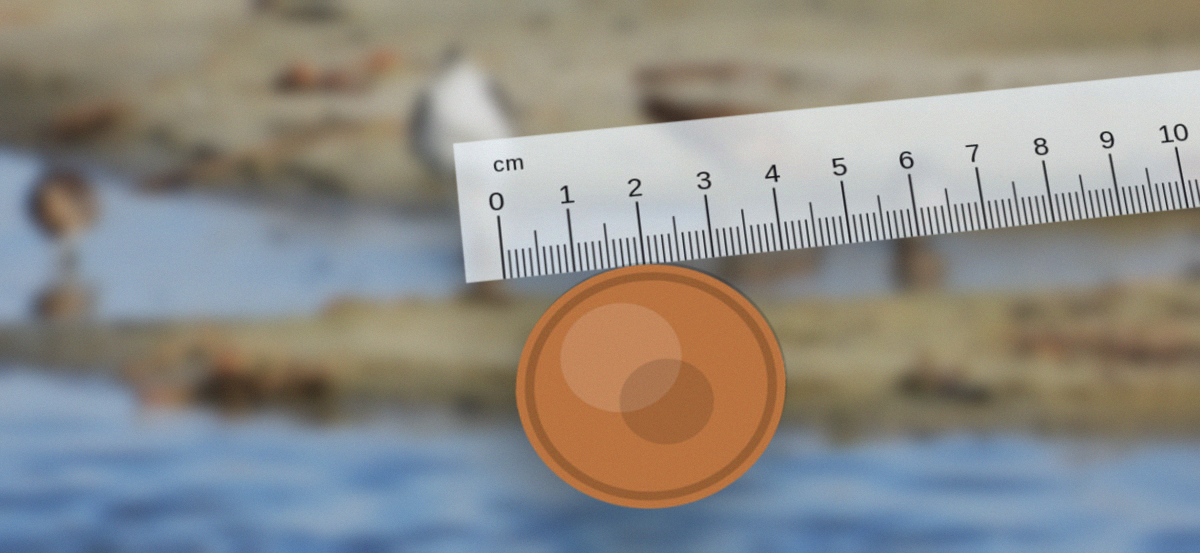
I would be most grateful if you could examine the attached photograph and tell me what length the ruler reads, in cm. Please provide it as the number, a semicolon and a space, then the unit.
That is 3.8; cm
